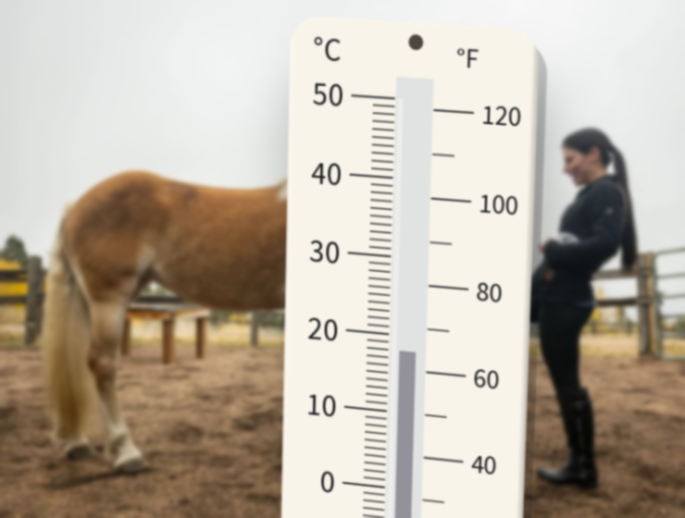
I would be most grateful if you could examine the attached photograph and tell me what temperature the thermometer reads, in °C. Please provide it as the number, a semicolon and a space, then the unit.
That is 18; °C
